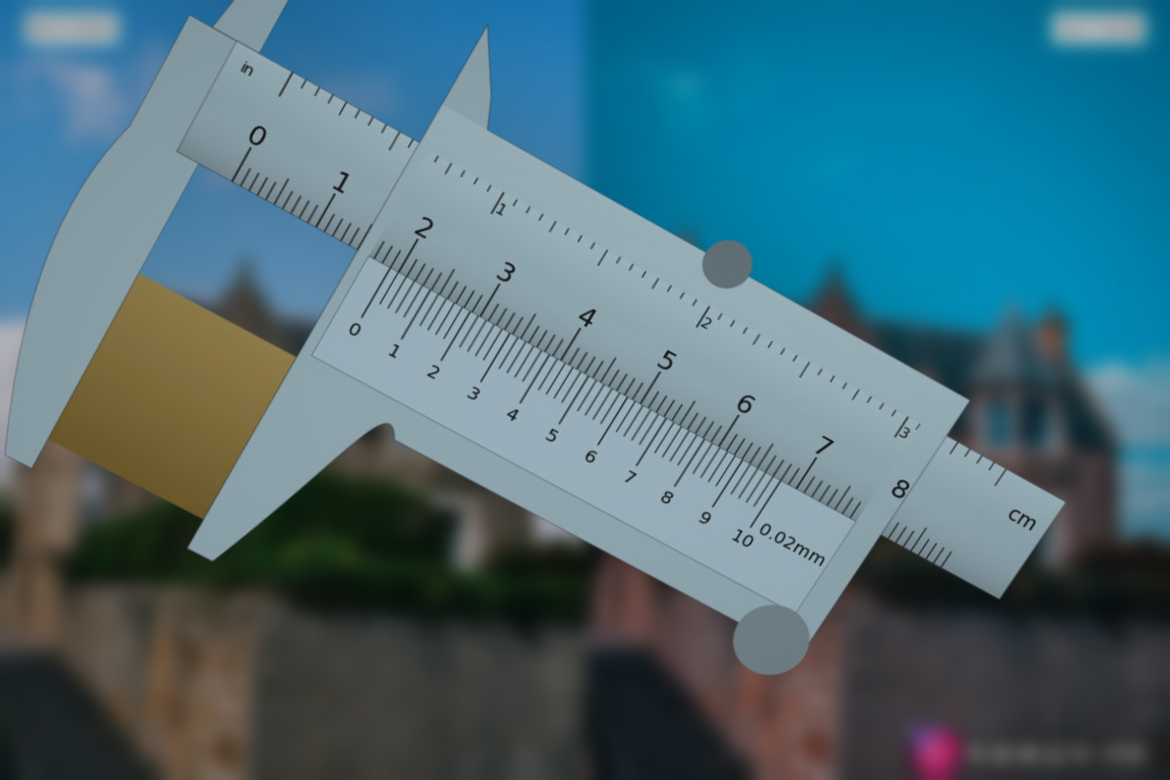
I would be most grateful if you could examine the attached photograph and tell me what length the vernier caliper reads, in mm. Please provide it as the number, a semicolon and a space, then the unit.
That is 19.0; mm
